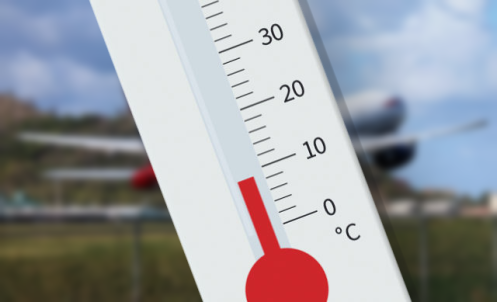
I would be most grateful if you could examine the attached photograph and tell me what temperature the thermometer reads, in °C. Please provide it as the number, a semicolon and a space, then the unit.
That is 9; °C
